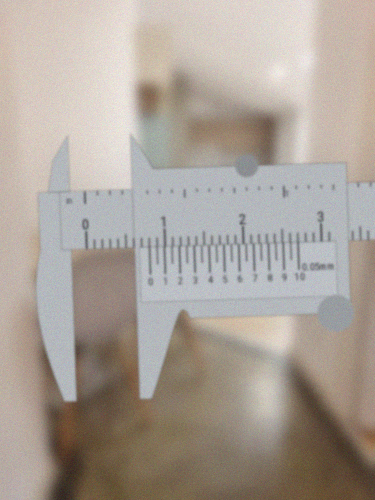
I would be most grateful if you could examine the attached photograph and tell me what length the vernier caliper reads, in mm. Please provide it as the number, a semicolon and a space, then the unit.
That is 8.0; mm
